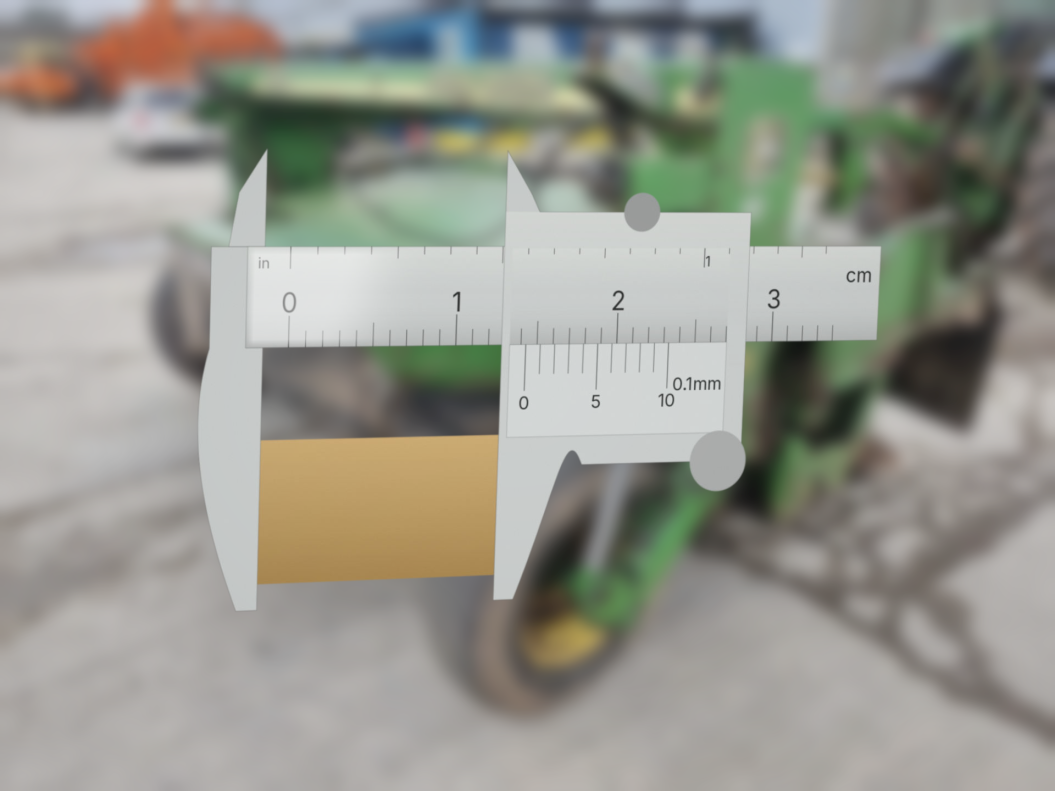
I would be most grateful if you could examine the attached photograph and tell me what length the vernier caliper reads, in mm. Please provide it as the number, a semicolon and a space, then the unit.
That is 14.3; mm
